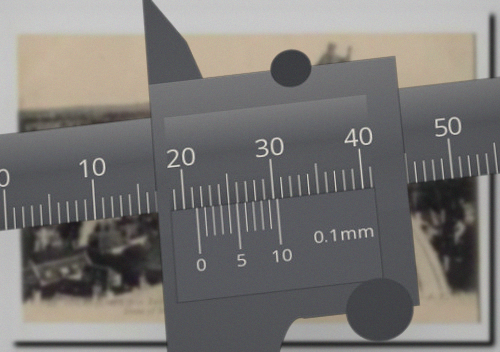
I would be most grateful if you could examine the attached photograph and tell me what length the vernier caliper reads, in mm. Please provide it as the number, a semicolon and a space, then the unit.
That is 21.4; mm
